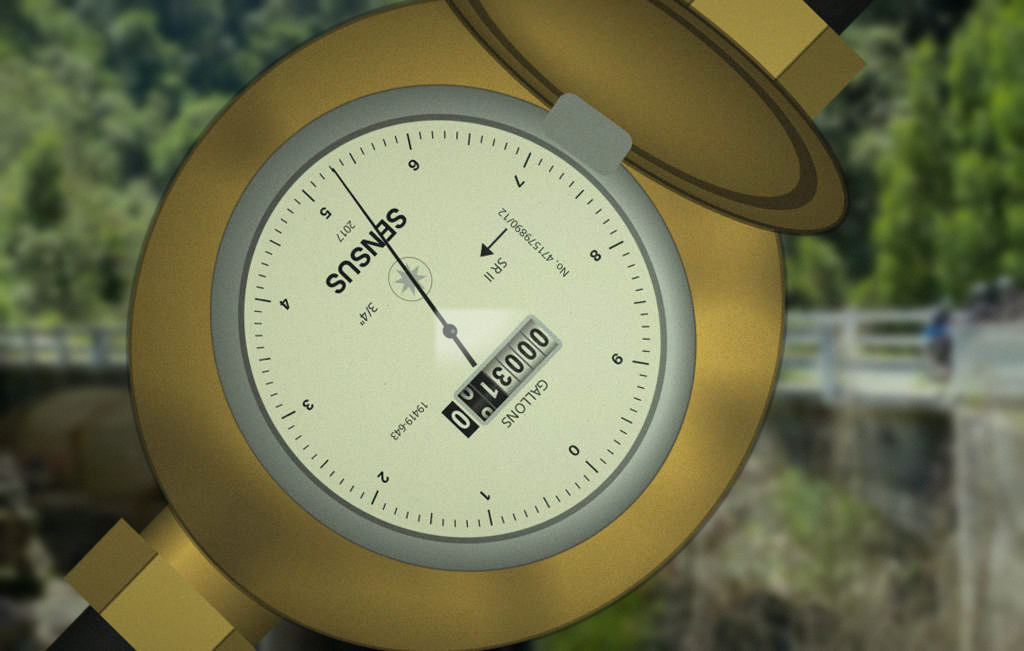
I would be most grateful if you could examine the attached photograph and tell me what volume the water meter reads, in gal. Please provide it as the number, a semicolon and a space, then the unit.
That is 3185.3; gal
